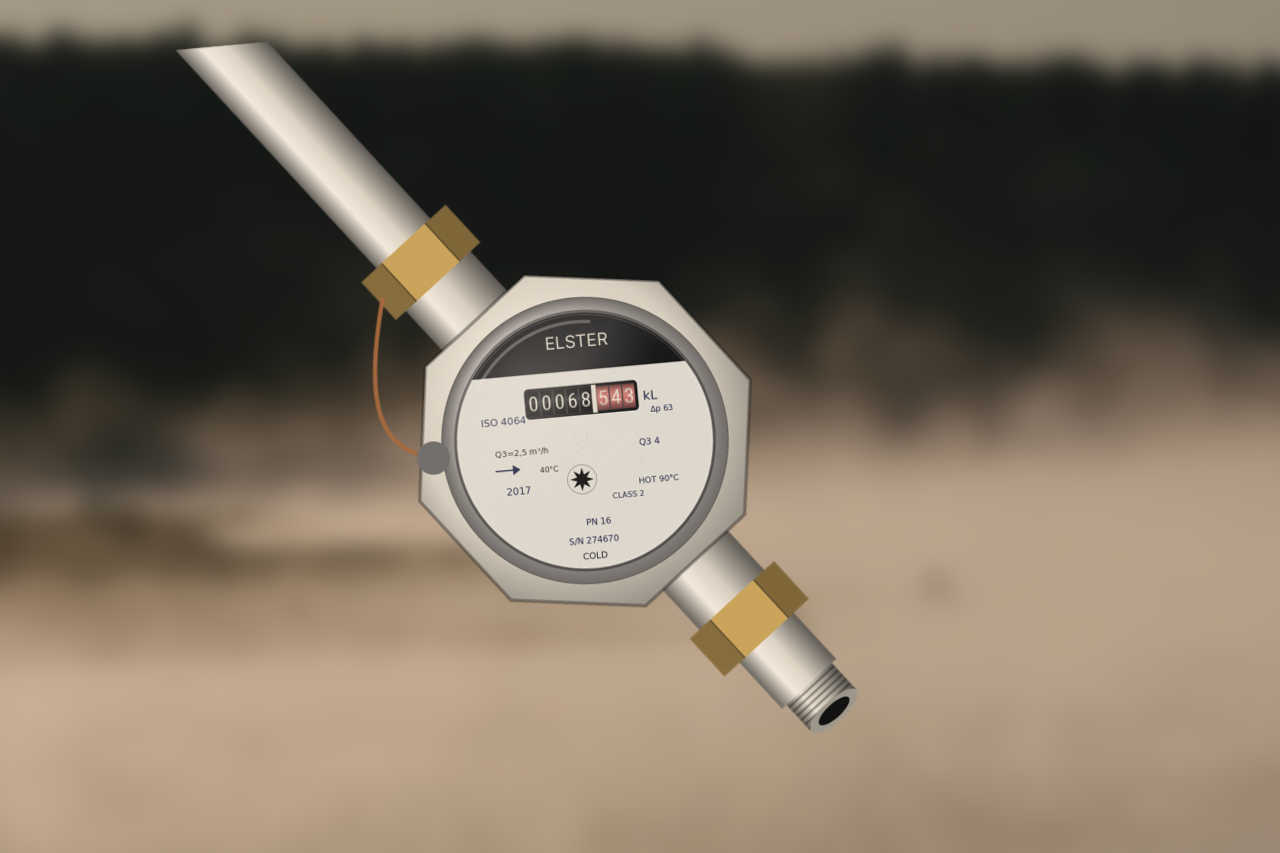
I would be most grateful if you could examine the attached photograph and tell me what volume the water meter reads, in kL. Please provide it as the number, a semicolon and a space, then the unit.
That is 68.543; kL
